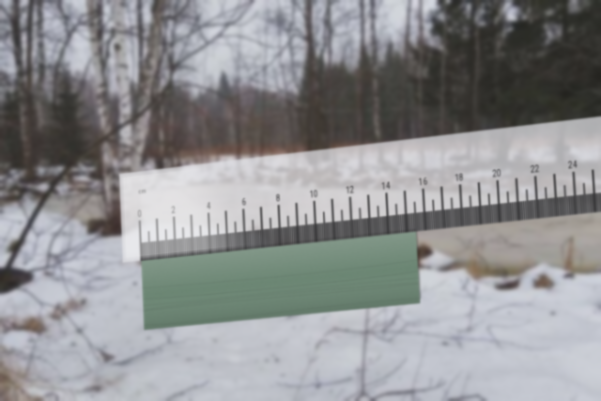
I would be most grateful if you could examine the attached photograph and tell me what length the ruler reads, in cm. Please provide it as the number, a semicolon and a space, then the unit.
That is 15.5; cm
